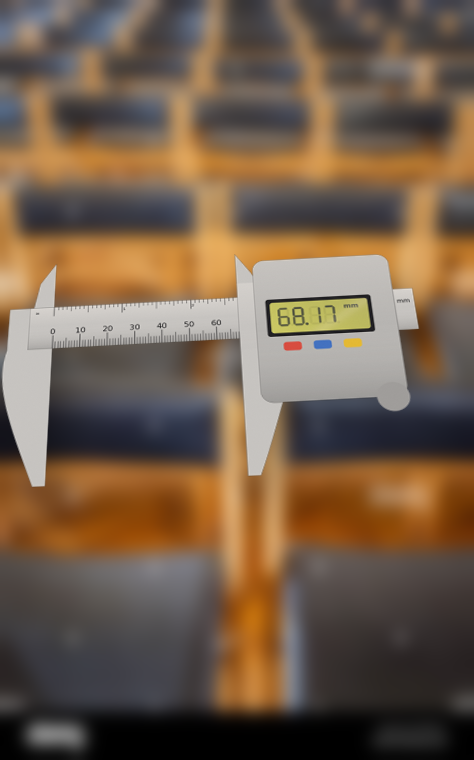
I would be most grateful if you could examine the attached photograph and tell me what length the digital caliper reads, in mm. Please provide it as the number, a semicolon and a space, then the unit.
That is 68.17; mm
